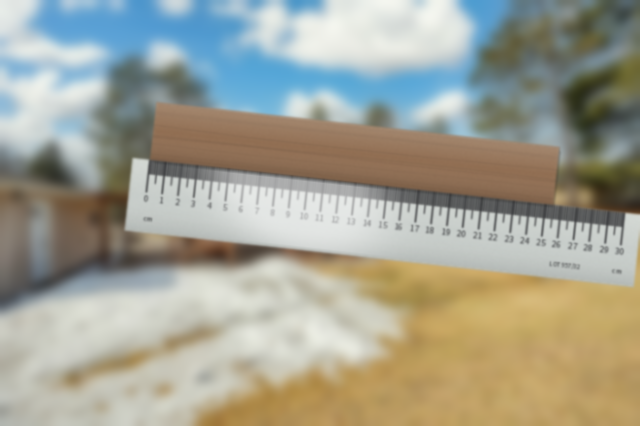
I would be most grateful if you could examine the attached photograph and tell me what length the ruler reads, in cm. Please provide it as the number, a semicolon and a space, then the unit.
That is 25.5; cm
